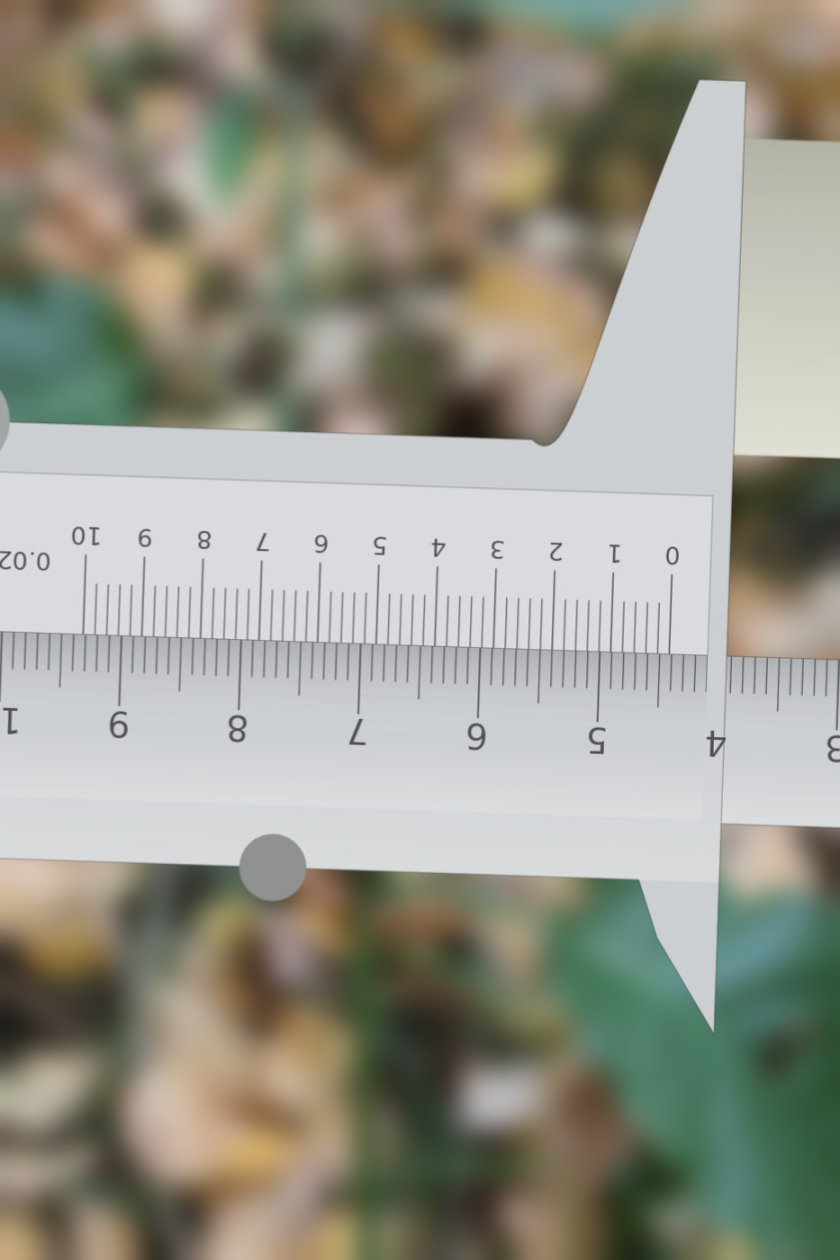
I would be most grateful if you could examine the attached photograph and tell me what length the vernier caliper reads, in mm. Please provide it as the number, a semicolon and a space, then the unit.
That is 44.2; mm
